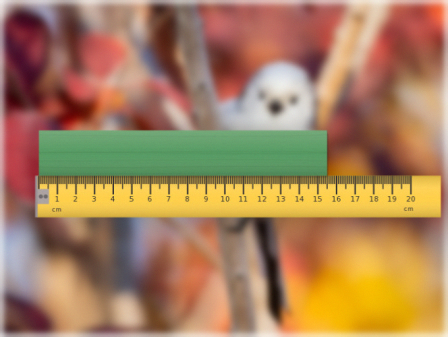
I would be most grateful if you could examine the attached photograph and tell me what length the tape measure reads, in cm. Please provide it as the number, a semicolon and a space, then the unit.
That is 15.5; cm
